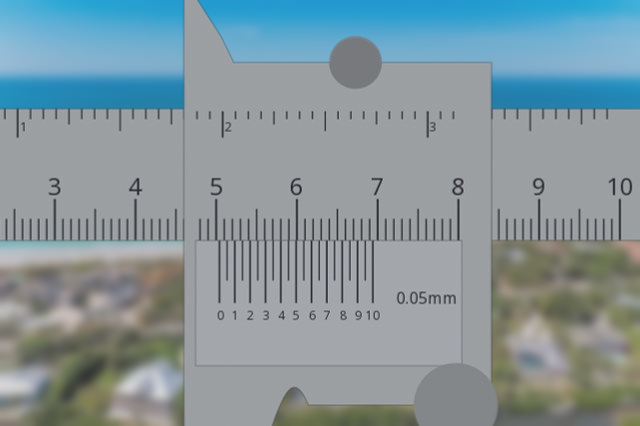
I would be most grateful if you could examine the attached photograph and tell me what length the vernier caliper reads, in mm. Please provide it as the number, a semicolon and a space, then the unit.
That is 50.4; mm
